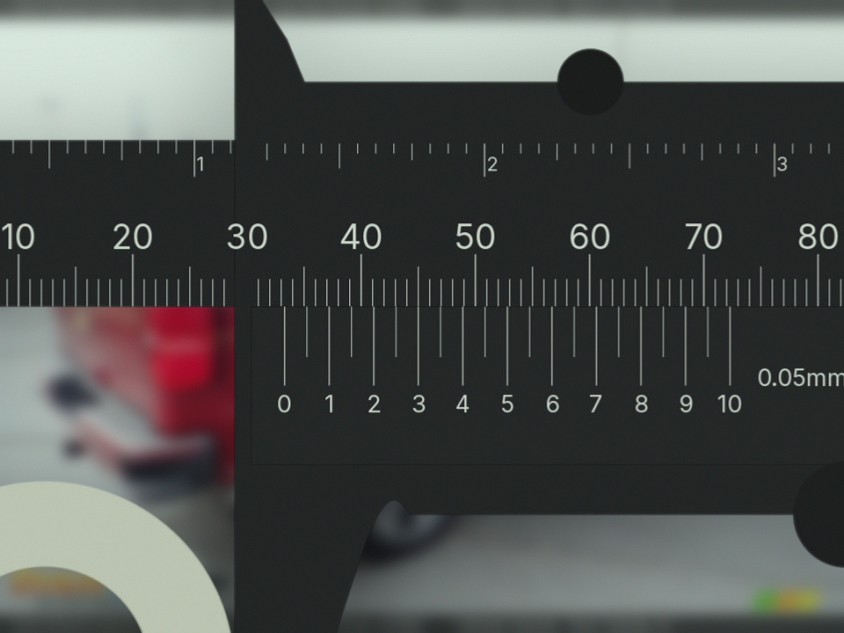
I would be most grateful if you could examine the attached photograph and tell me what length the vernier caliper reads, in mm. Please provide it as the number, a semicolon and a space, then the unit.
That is 33.3; mm
